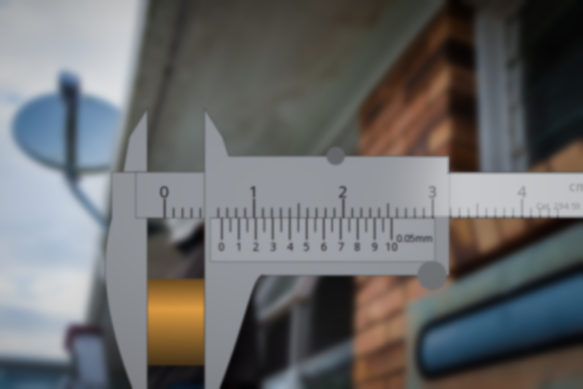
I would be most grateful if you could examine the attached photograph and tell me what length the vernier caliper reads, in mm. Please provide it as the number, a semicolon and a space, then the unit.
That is 6.4; mm
